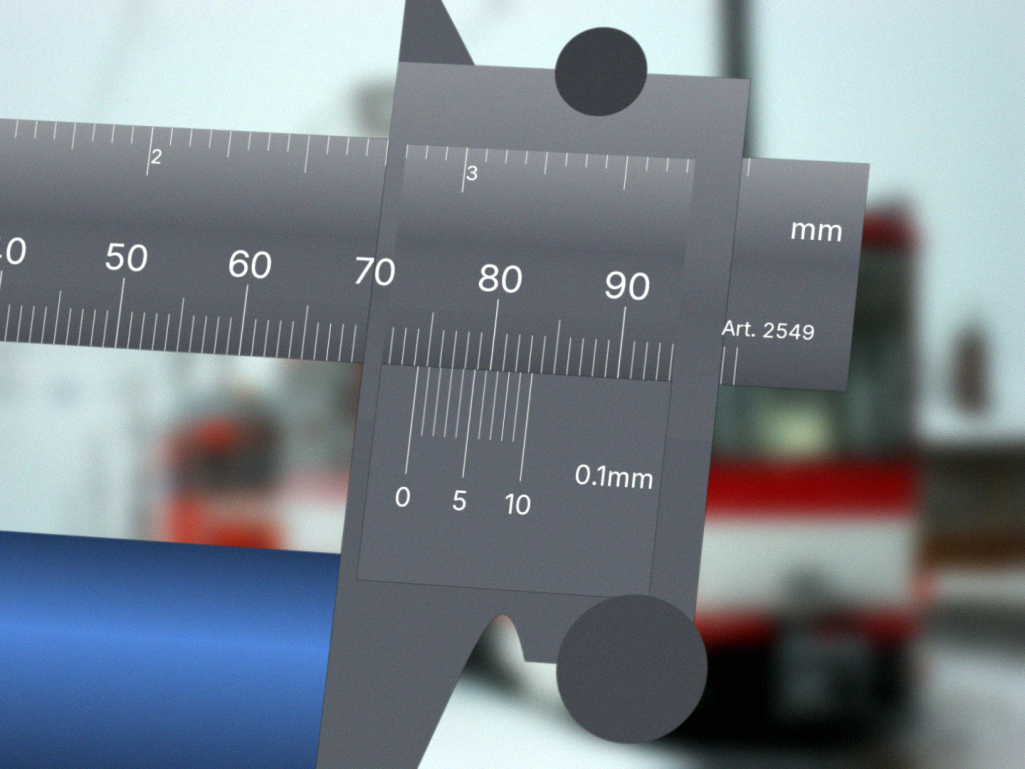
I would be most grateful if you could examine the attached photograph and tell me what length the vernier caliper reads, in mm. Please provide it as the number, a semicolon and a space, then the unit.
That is 74.3; mm
